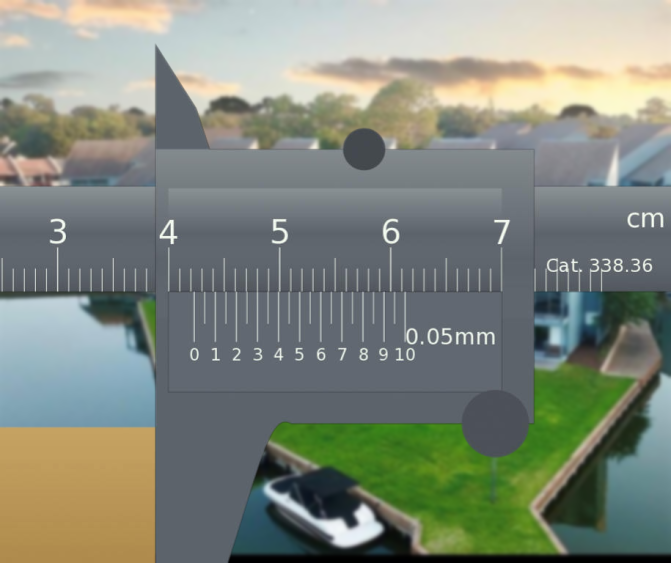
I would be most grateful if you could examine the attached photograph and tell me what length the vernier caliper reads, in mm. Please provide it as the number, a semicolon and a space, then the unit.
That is 42.3; mm
